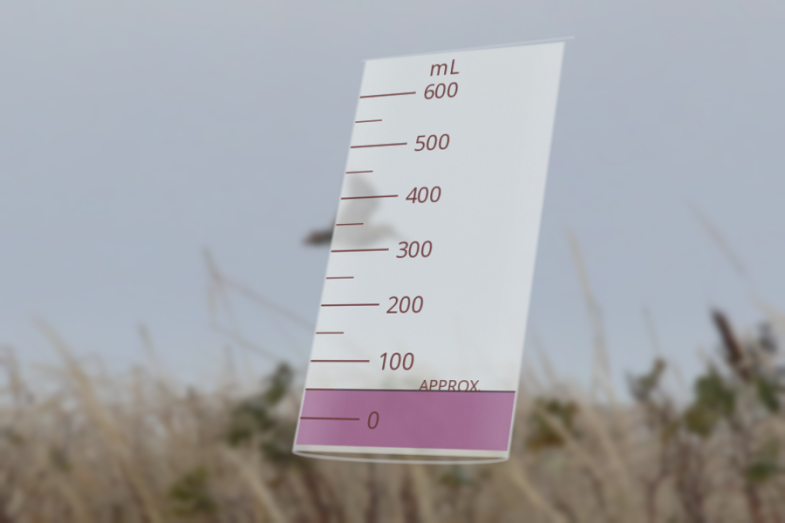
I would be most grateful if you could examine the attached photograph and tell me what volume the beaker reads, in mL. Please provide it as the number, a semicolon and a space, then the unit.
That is 50; mL
